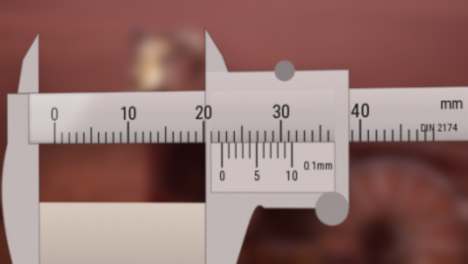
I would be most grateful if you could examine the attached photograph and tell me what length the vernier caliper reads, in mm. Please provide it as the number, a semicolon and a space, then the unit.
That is 22.4; mm
